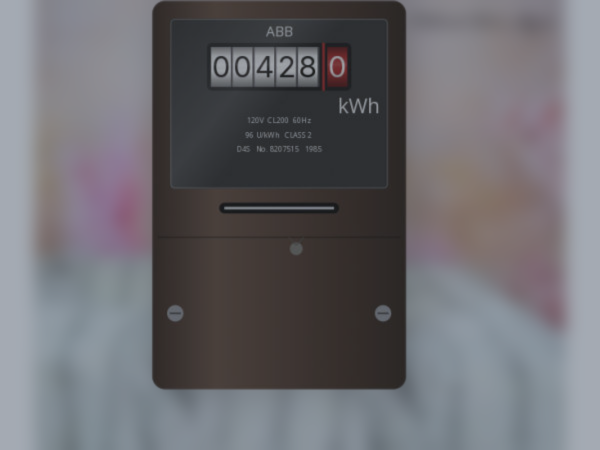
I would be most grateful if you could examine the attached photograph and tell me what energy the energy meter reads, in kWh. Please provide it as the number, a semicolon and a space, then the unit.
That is 428.0; kWh
